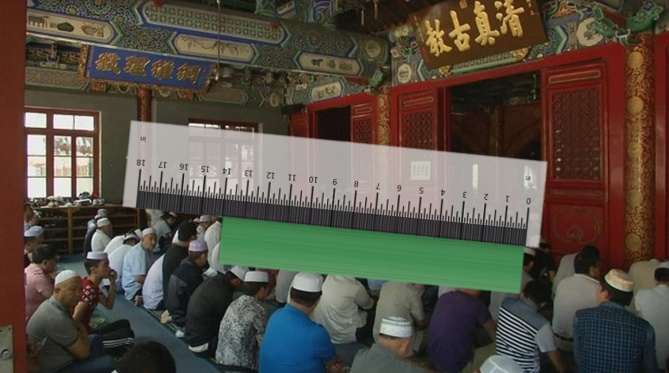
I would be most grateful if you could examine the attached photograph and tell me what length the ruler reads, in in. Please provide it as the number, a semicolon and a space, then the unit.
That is 14; in
